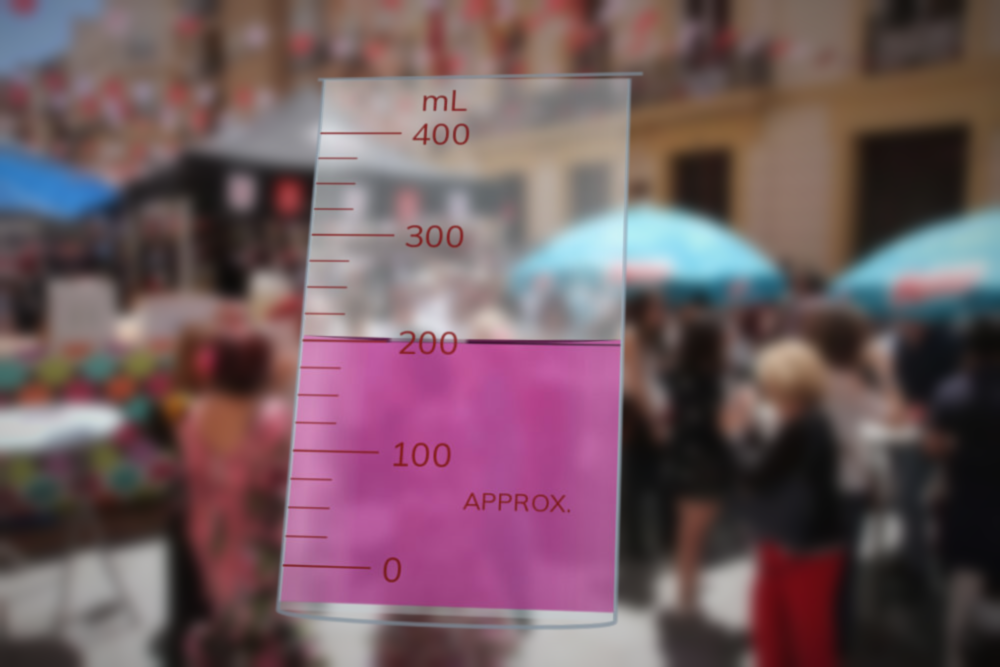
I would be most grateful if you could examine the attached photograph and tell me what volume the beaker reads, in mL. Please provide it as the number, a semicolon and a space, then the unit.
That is 200; mL
